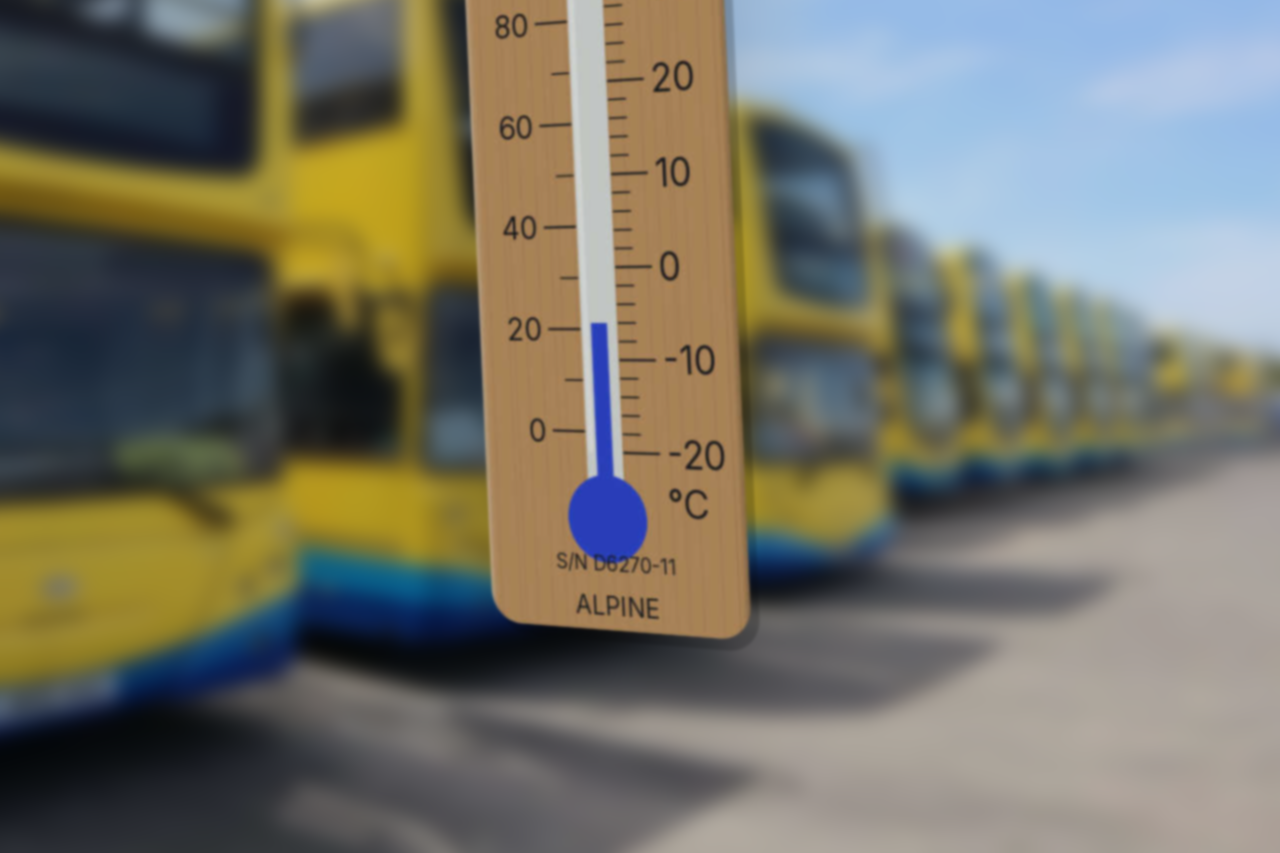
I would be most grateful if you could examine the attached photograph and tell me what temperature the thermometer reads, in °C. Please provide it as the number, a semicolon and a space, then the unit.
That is -6; °C
